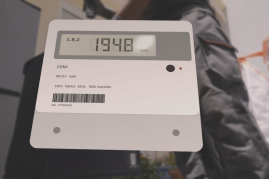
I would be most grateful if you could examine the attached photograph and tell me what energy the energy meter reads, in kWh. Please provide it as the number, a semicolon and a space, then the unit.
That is 1948; kWh
